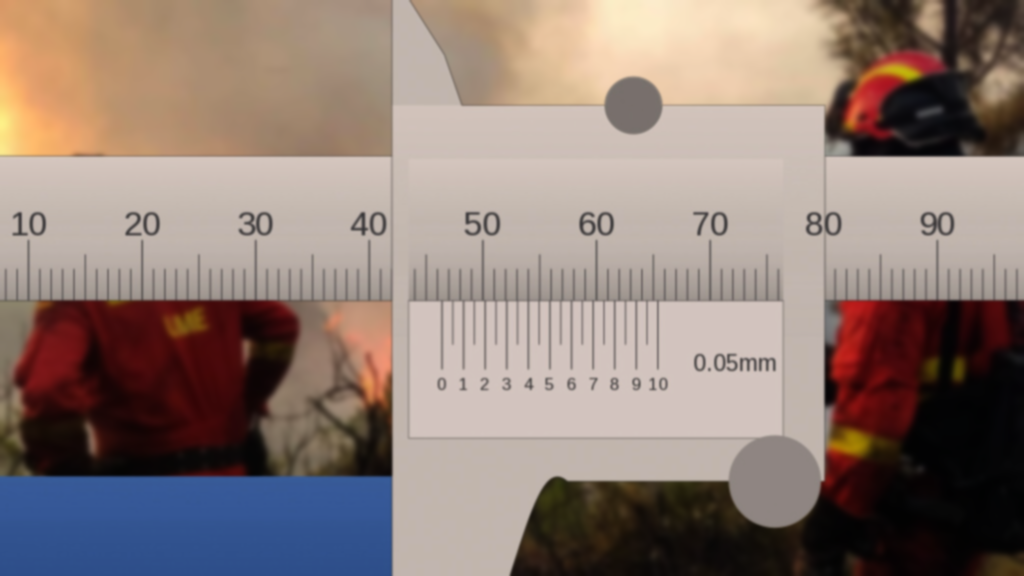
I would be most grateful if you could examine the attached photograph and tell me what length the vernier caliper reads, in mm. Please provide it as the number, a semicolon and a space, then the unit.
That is 46.4; mm
